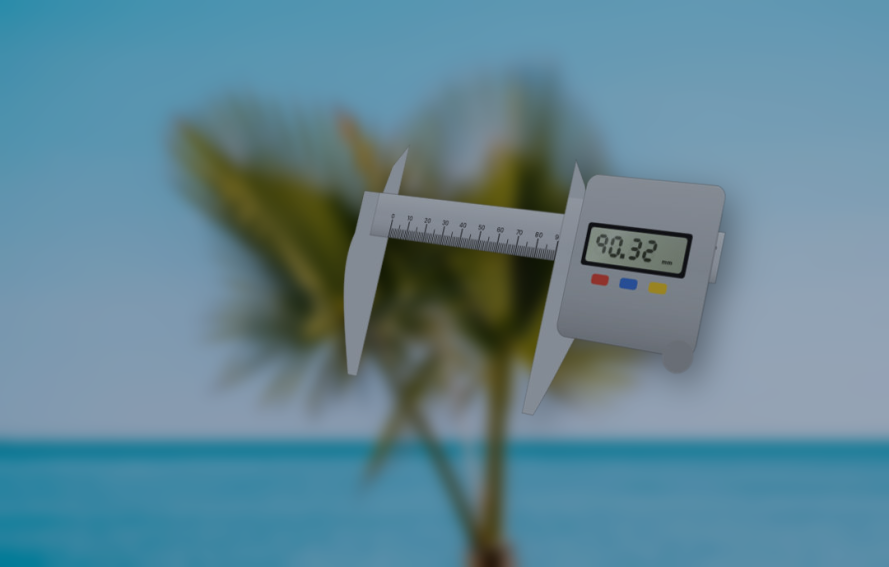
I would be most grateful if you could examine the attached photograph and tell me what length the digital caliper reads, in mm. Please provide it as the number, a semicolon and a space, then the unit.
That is 90.32; mm
